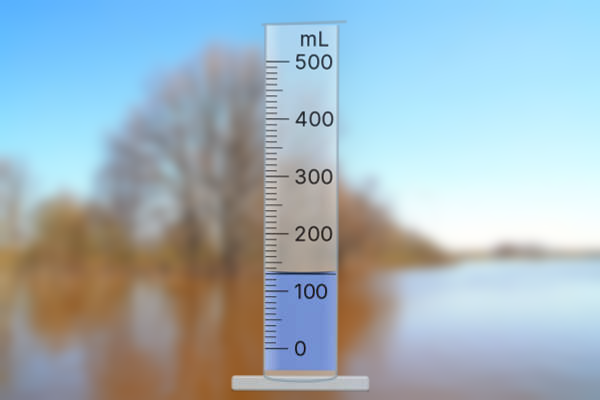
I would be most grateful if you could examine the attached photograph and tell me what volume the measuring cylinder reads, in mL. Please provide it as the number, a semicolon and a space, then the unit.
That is 130; mL
